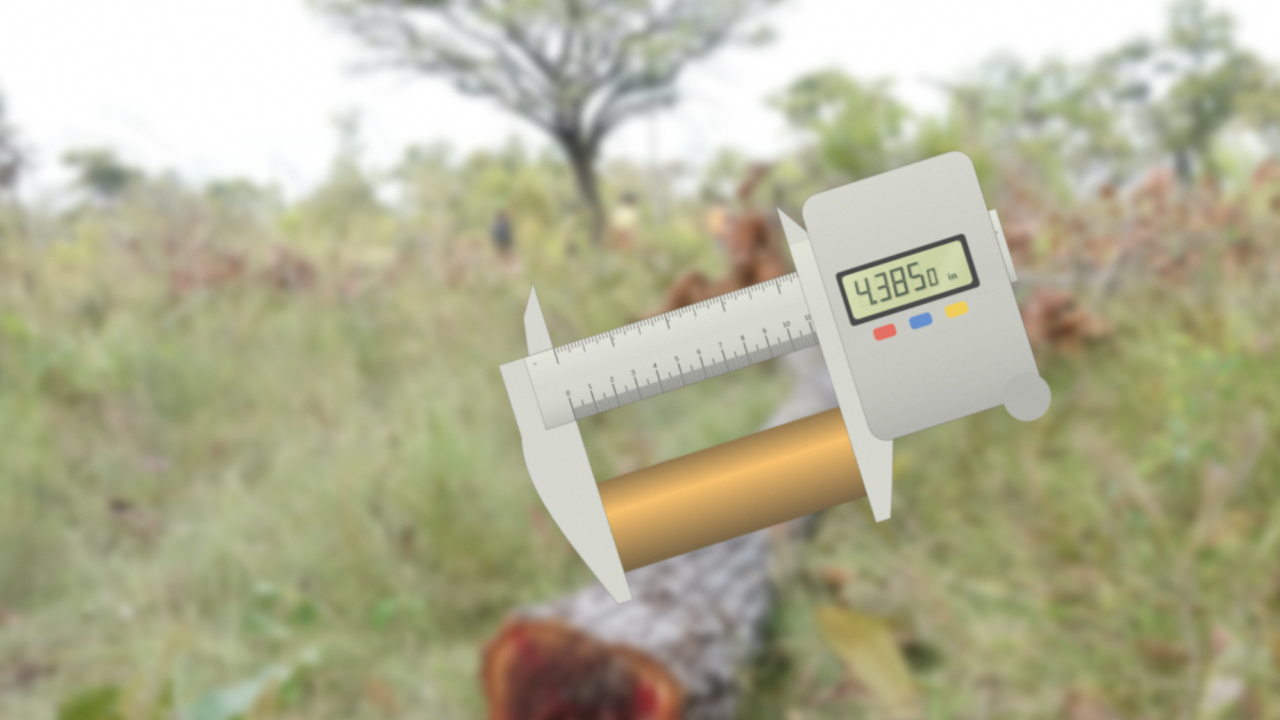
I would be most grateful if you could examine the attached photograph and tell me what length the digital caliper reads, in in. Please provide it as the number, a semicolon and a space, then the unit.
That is 4.3850; in
